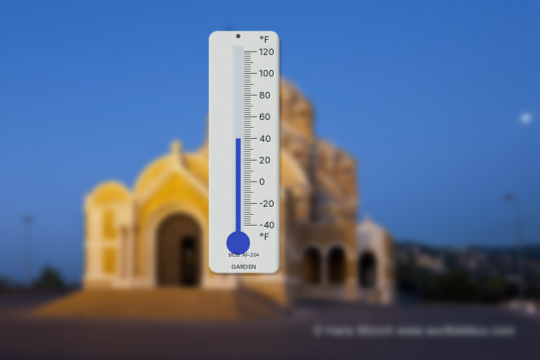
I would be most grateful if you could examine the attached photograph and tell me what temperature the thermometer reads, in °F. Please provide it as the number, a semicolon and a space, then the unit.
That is 40; °F
